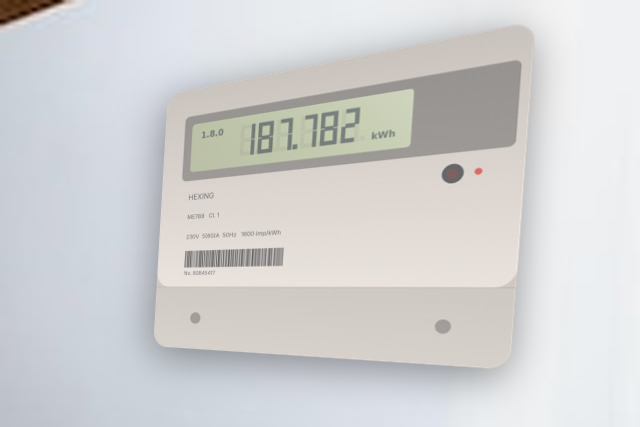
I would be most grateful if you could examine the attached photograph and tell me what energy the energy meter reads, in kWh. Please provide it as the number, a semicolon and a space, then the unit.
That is 187.782; kWh
